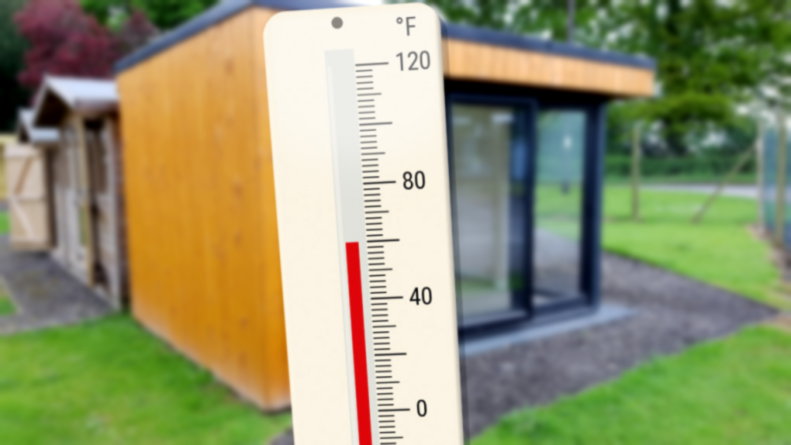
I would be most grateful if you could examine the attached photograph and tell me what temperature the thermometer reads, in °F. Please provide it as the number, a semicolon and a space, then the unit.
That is 60; °F
